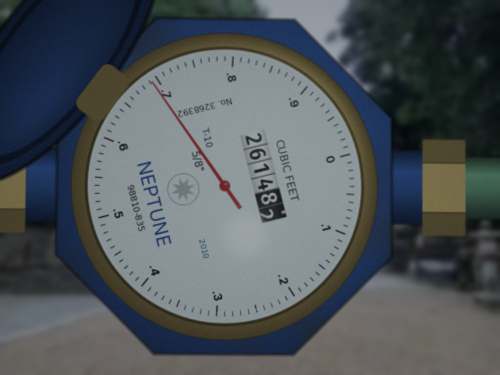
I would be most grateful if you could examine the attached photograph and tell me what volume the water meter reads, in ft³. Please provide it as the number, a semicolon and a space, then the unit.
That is 261481.69; ft³
